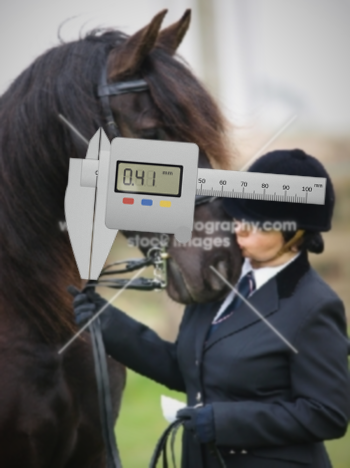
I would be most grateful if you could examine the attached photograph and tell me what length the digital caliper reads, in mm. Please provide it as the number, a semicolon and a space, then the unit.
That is 0.41; mm
